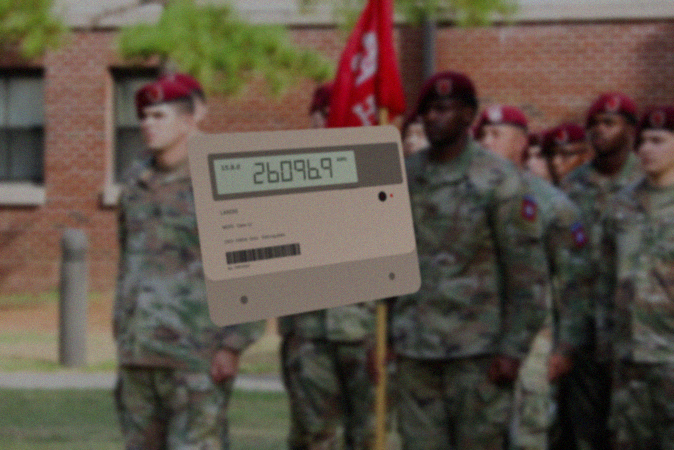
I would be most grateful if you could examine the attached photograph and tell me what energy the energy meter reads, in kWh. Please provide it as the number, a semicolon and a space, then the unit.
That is 26096.9; kWh
